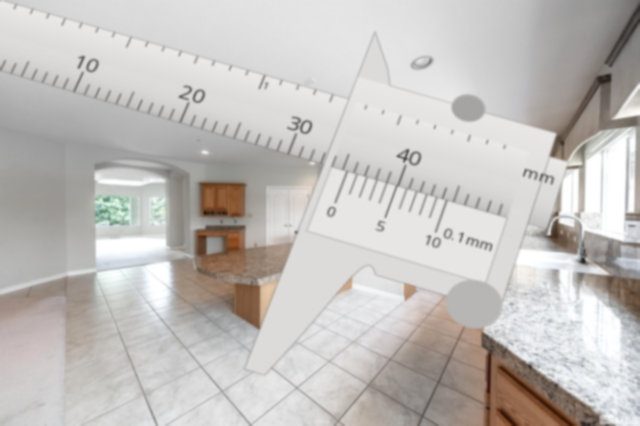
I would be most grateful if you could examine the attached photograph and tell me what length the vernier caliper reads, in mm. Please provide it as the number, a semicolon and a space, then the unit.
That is 35.4; mm
